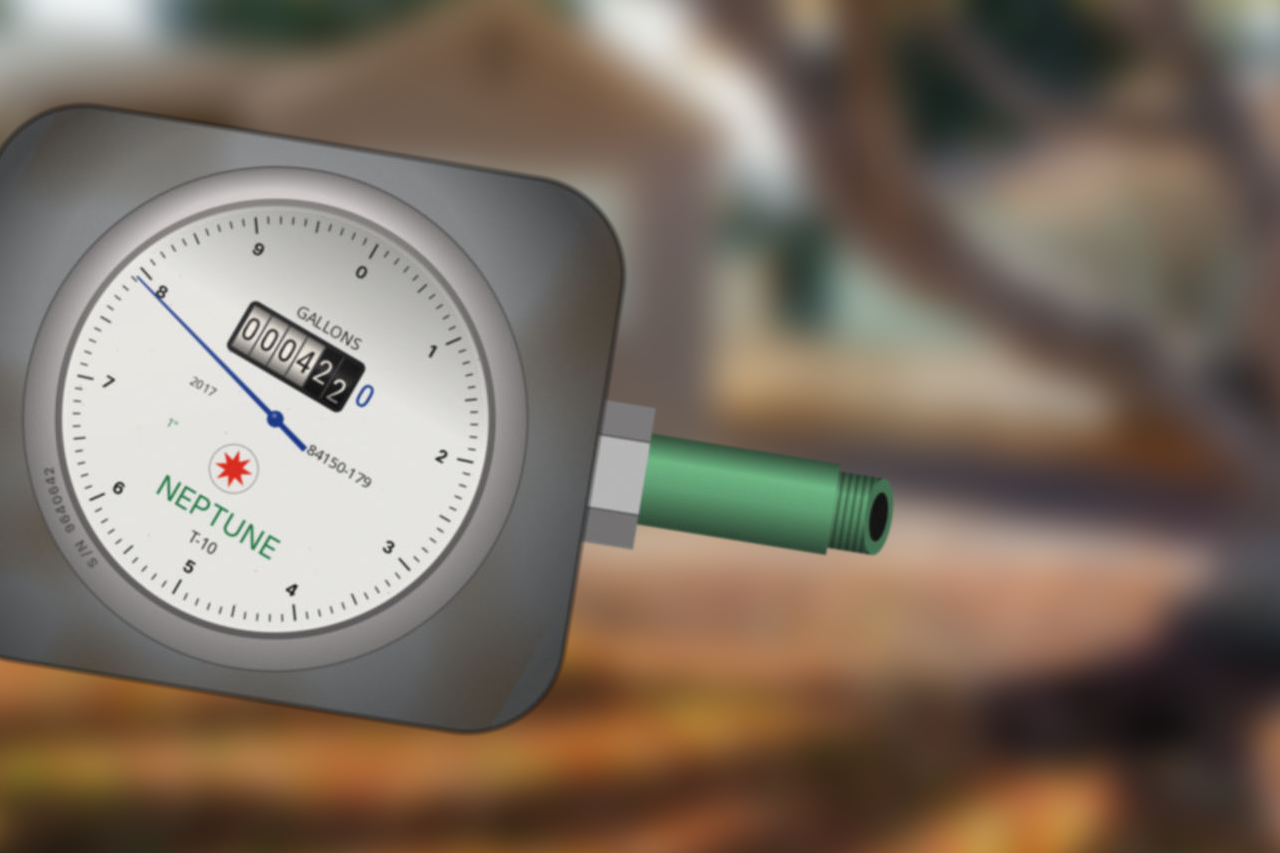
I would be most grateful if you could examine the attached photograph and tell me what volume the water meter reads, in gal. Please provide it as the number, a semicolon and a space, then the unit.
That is 4217.9; gal
